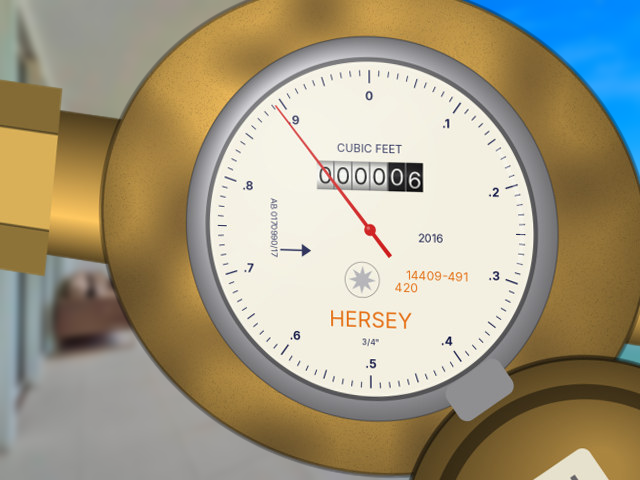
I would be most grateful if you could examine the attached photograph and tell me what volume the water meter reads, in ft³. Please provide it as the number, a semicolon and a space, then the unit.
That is 5.89; ft³
